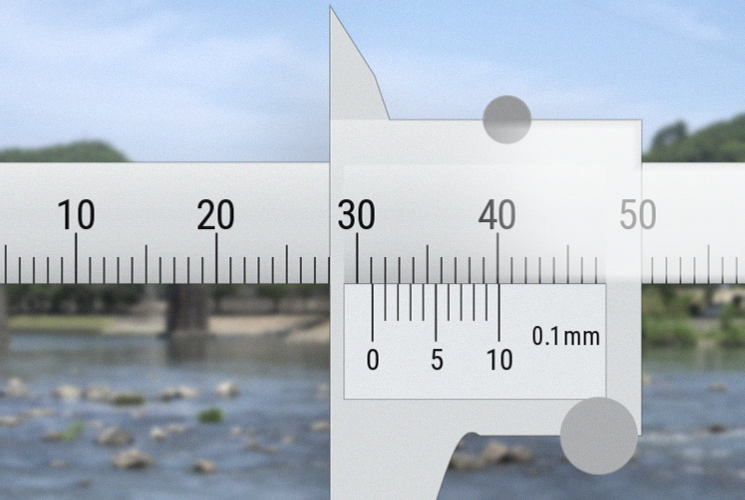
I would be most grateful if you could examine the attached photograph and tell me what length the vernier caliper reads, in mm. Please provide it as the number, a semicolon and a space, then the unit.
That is 31.1; mm
